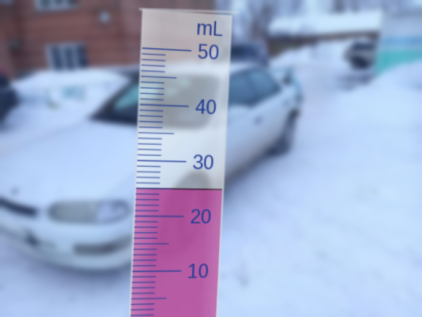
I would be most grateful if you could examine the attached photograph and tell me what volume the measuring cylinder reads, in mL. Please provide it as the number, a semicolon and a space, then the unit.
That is 25; mL
